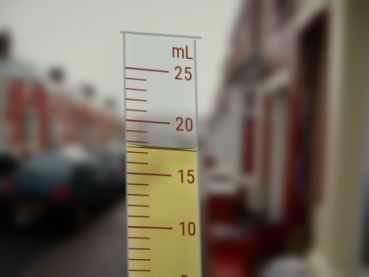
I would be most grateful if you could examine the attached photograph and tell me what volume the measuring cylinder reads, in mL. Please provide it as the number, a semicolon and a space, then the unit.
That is 17.5; mL
